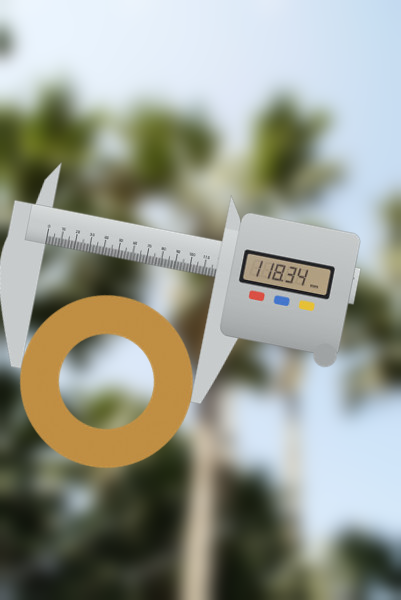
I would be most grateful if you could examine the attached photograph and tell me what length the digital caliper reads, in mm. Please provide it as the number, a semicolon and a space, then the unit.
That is 118.34; mm
